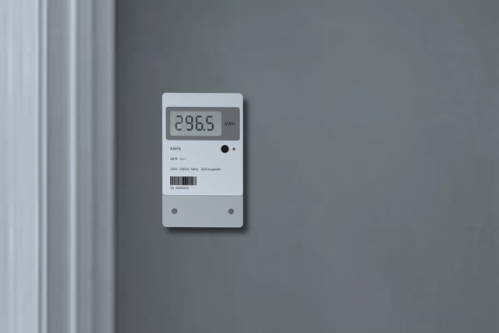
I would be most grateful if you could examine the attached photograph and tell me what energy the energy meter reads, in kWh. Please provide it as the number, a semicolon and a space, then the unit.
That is 296.5; kWh
